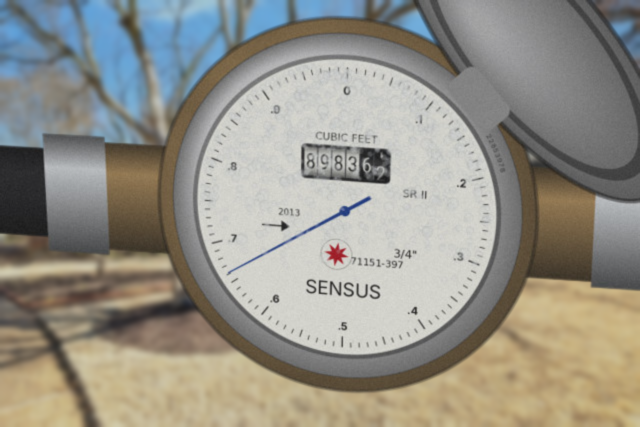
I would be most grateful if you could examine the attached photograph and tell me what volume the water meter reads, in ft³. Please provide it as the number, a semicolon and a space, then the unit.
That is 898361.66; ft³
